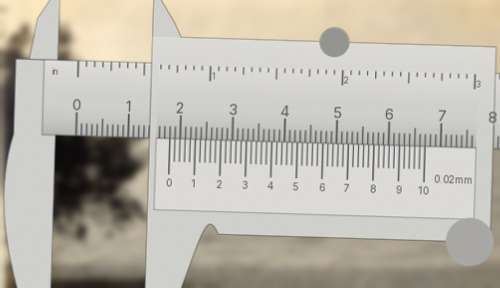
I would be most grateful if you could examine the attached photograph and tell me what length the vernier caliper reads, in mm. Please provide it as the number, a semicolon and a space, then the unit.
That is 18.0; mm
